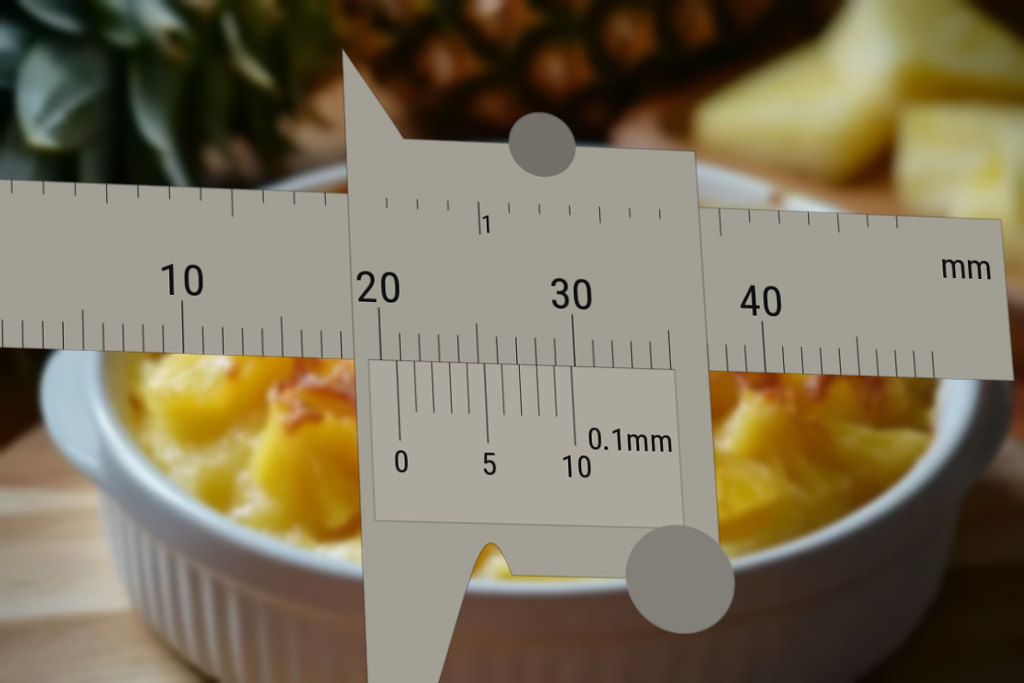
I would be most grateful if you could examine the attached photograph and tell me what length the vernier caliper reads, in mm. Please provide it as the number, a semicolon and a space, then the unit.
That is 20.8; mm
